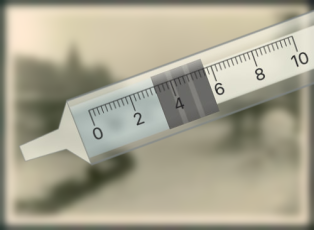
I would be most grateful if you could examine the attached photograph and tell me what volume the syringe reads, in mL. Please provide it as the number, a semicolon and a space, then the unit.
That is 3.2; mL
